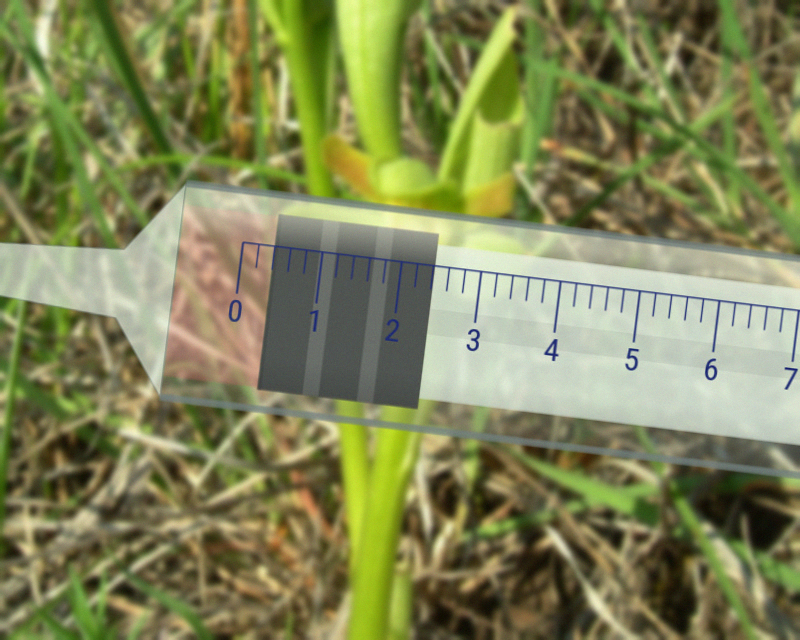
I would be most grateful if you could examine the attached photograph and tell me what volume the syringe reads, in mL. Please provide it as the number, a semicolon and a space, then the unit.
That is 0.4; mL
